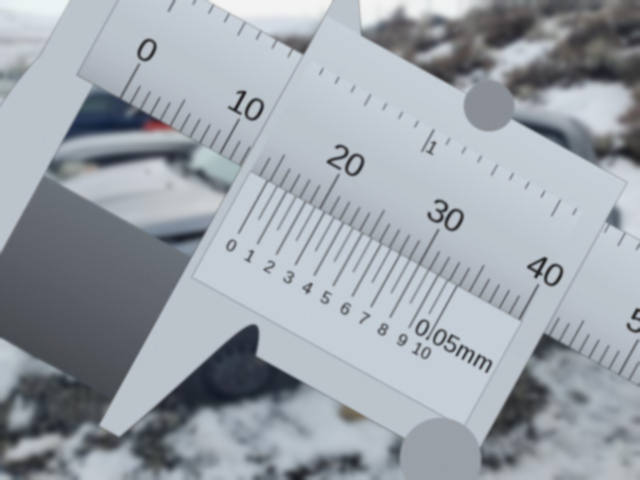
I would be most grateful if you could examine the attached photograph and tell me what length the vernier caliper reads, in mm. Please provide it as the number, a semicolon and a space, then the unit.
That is 14.8; mm
